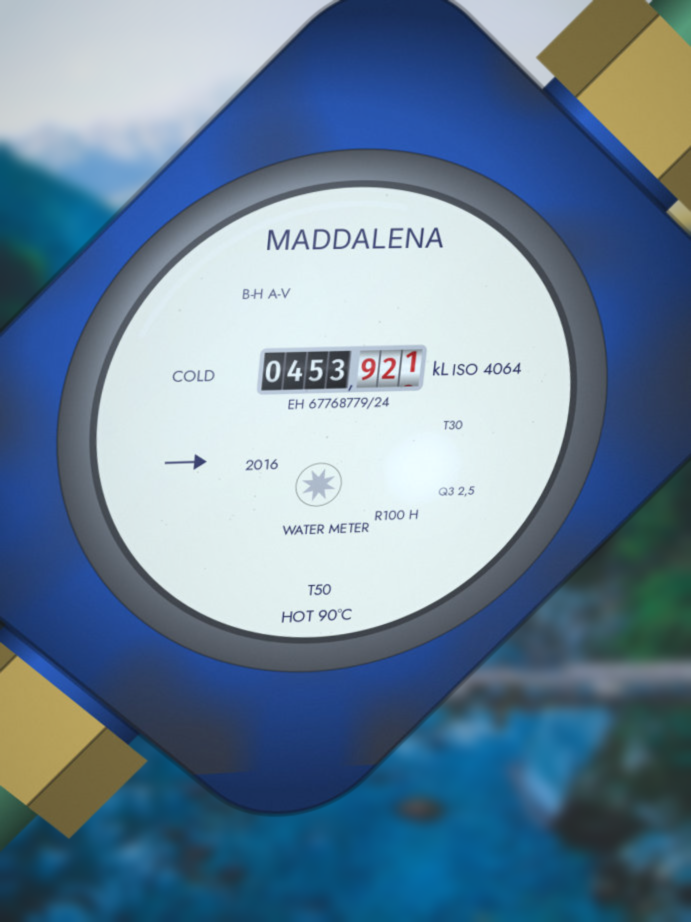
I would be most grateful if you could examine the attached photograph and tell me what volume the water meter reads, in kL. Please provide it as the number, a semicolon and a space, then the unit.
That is 453.921; kL
